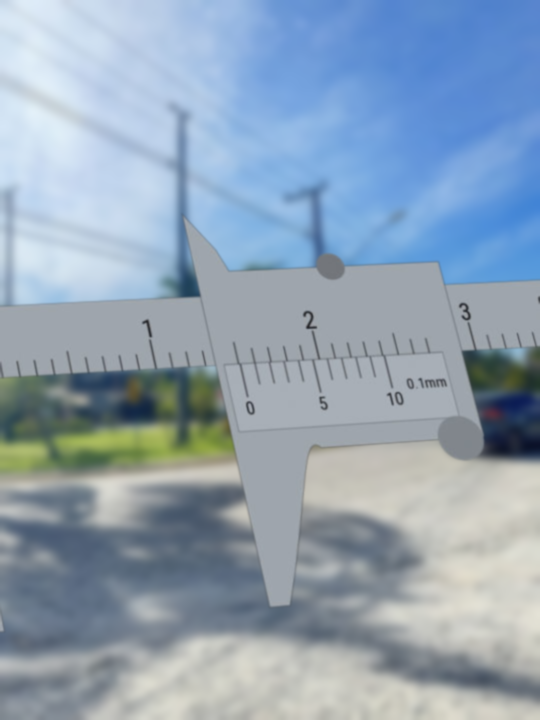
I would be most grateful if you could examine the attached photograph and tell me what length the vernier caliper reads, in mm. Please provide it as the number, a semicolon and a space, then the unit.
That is 15.1; mm
